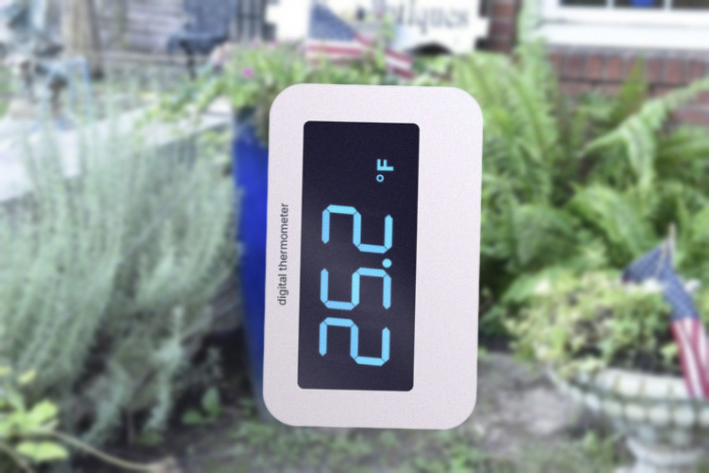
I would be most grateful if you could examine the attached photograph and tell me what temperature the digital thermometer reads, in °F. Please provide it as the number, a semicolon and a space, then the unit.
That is 25.2; °F
